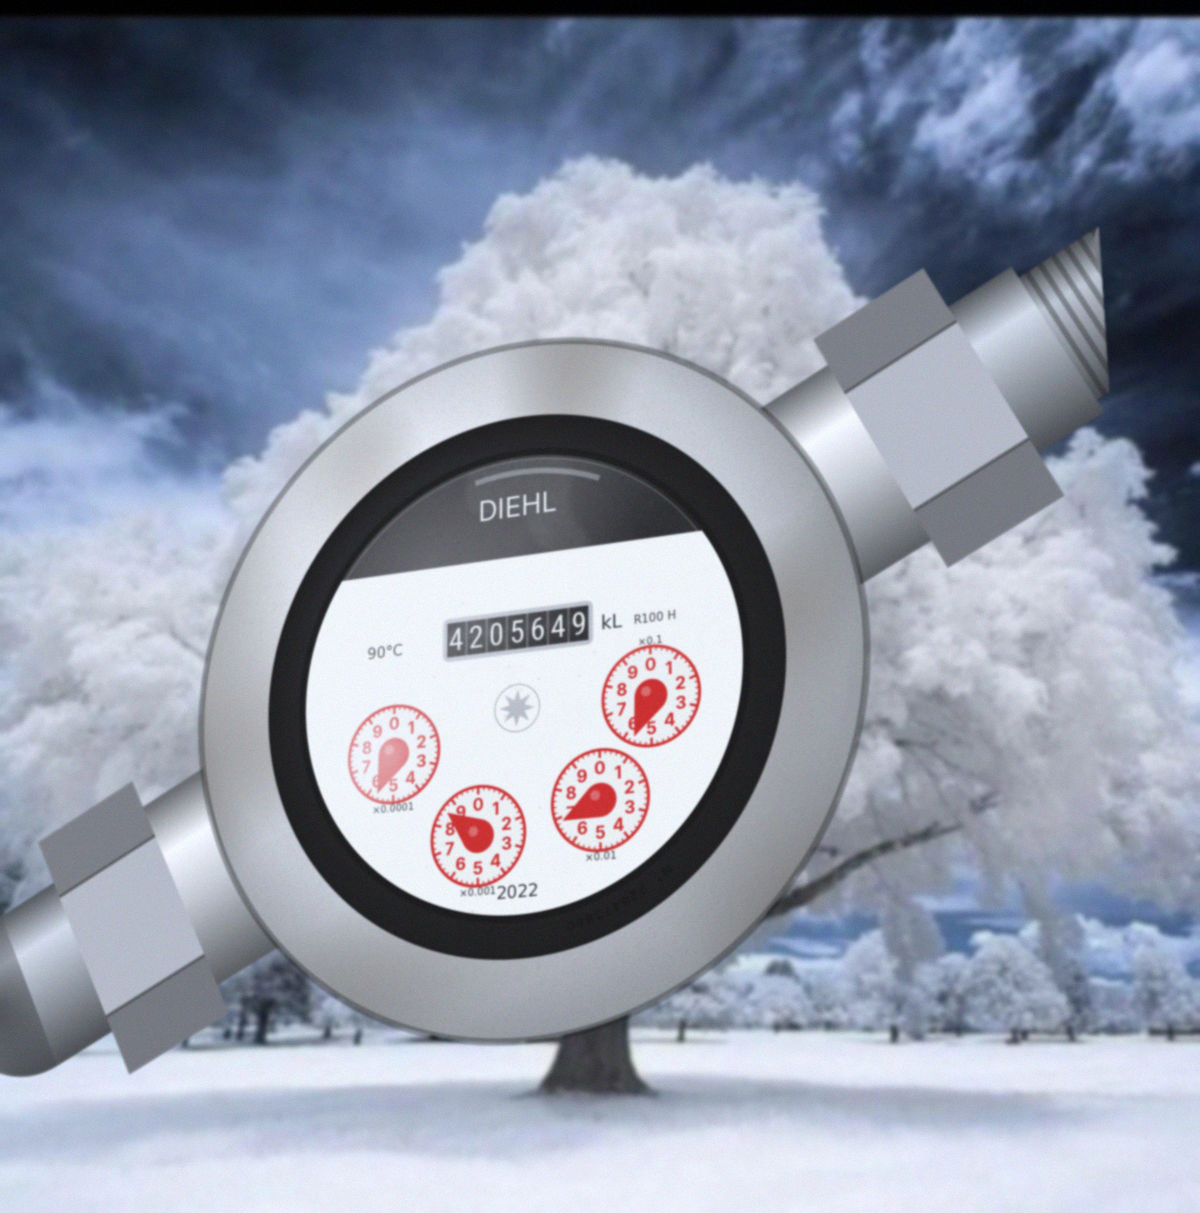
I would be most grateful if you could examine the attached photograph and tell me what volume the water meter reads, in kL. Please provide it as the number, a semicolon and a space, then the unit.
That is 4205649.5685; kL
